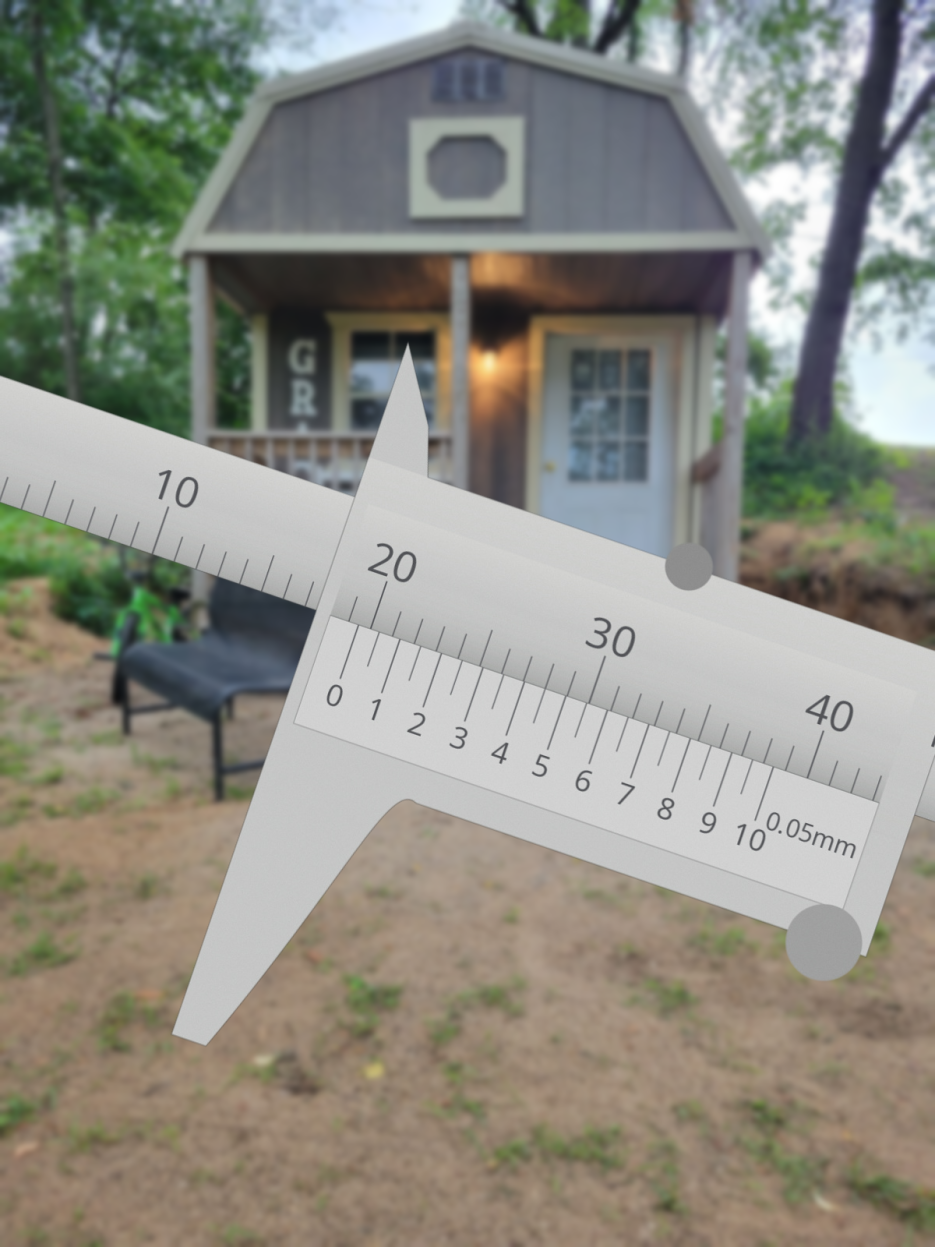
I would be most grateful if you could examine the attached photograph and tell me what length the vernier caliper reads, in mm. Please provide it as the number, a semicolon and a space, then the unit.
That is 19.45; mm
